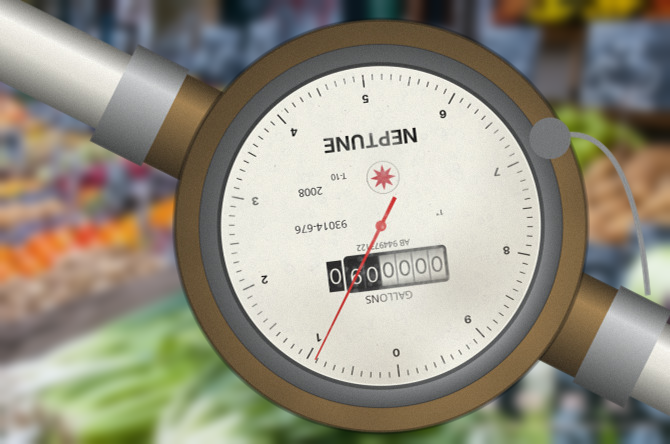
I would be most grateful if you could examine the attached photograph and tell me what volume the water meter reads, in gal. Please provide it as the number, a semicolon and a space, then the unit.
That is 90.9; gal
